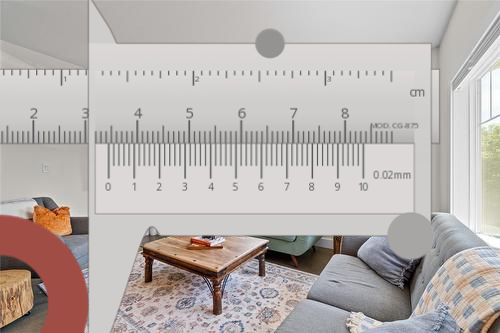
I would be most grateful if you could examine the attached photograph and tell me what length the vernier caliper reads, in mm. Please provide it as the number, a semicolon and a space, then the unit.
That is 34.5; mm
